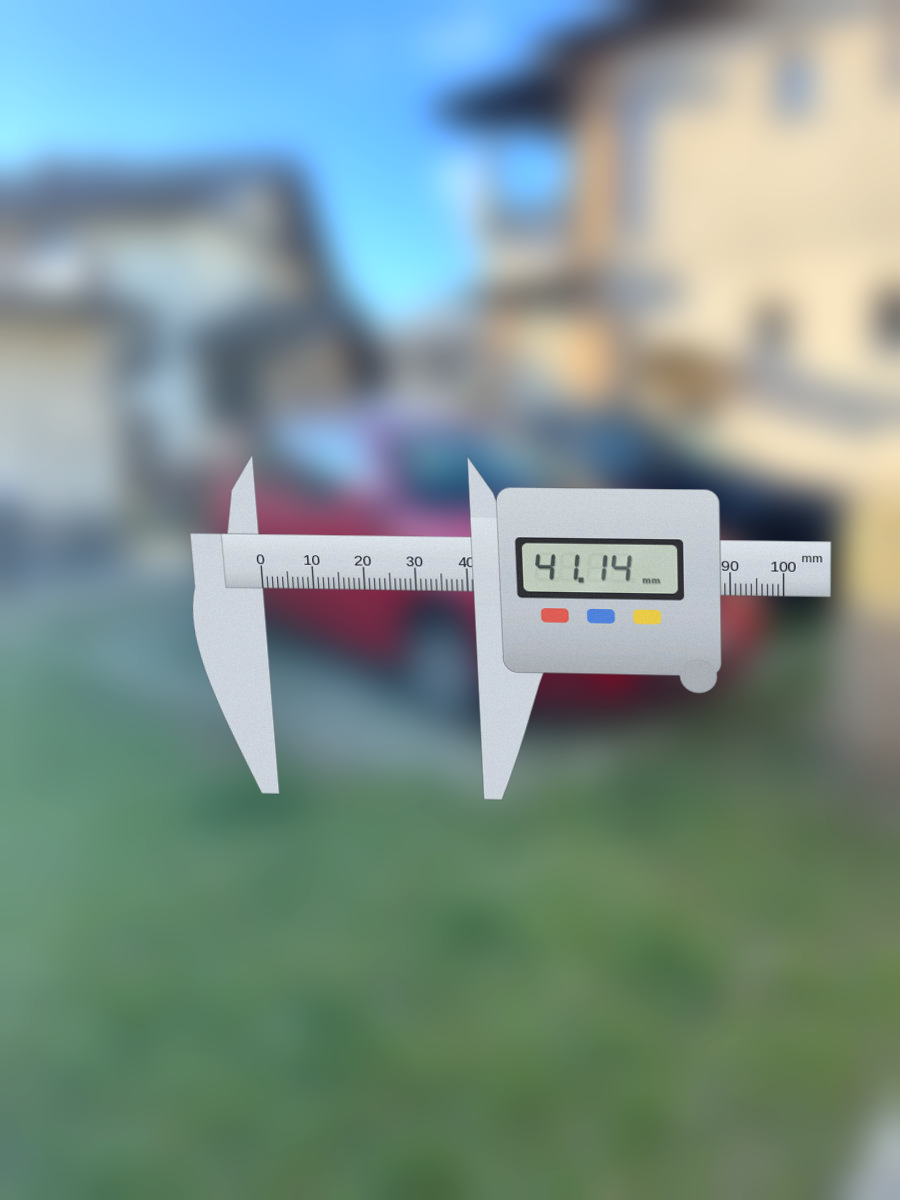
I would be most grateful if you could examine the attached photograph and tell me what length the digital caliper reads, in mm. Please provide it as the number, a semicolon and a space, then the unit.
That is 41.14; mm
